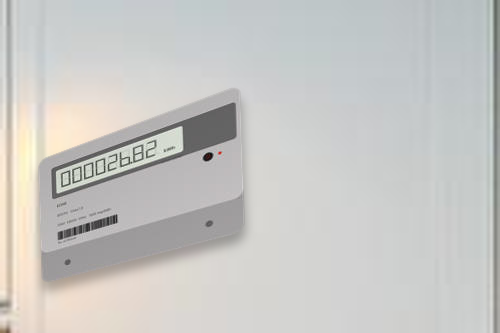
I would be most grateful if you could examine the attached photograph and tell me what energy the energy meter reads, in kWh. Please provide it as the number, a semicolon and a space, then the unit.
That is 26.82; kWh
